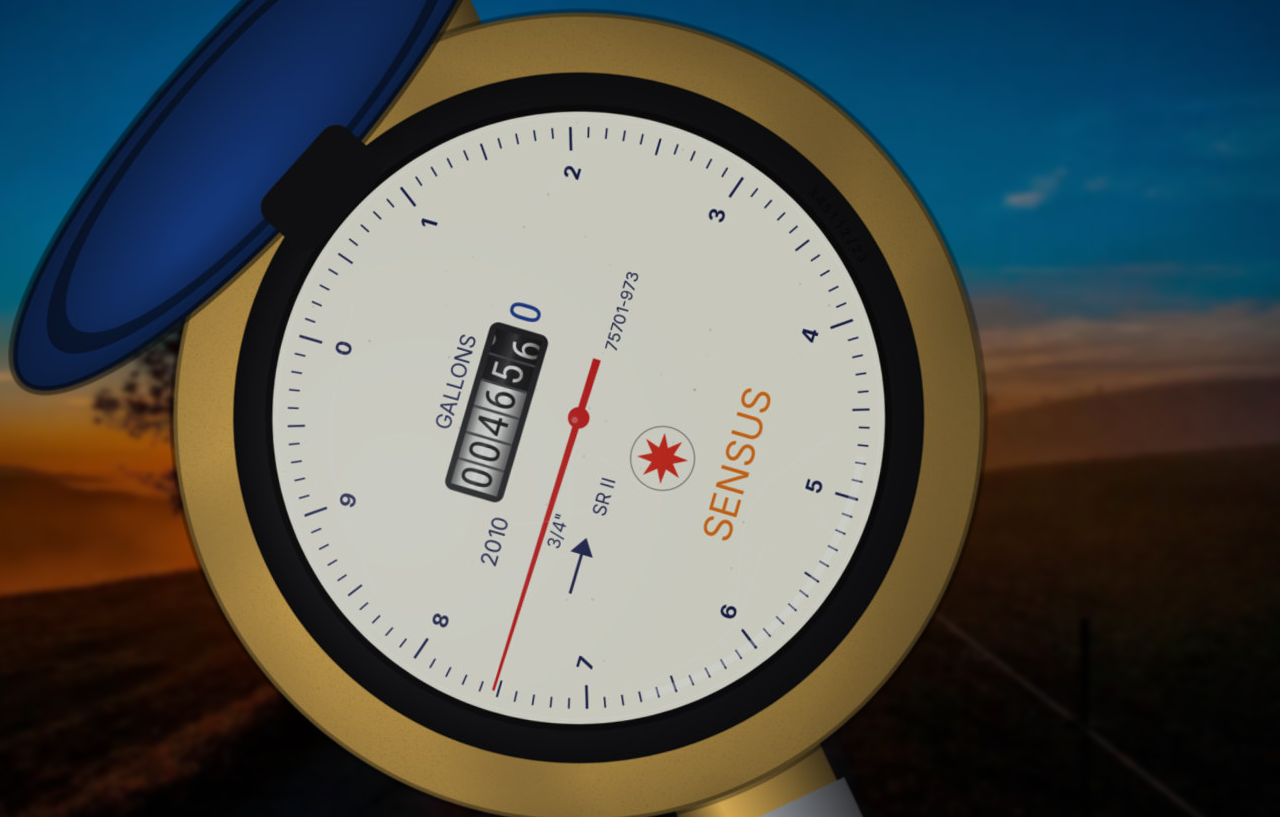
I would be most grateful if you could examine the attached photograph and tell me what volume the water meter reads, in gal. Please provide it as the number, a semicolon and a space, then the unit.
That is 46557.5; gal
